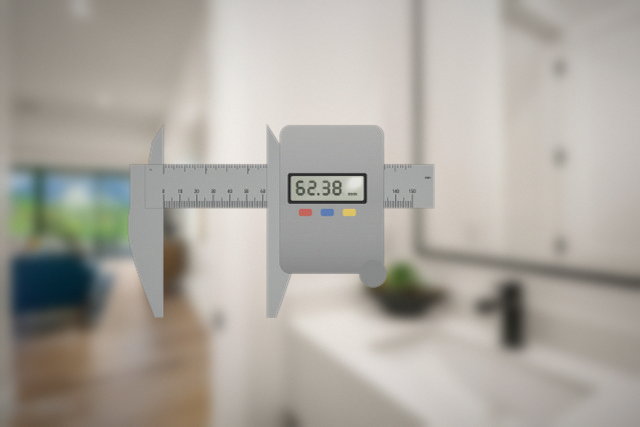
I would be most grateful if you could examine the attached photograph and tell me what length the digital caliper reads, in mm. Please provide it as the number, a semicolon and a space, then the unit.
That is 62.38; mm
